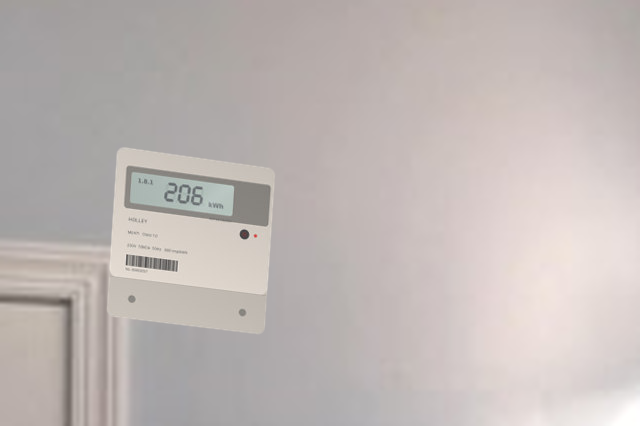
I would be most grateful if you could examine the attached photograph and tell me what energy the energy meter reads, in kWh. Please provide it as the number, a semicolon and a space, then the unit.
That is 206; kWh
